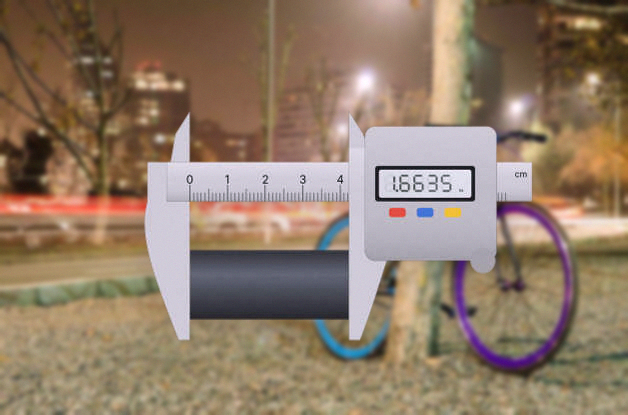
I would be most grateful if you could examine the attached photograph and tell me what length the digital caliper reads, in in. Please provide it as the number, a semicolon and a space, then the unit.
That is 1.6635; in
